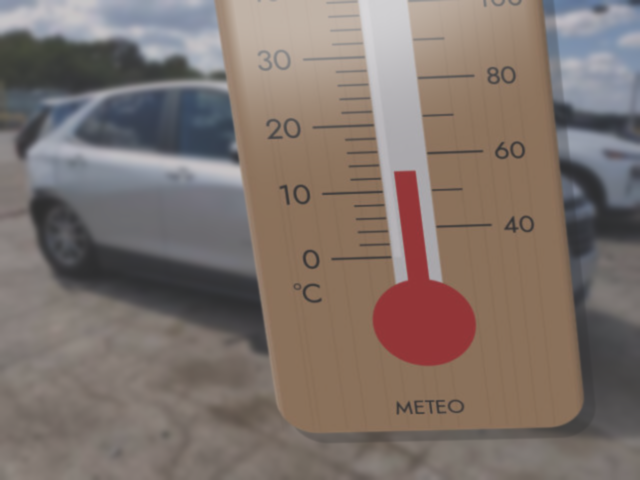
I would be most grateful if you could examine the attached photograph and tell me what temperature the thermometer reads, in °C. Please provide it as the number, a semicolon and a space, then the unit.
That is 13; °C
